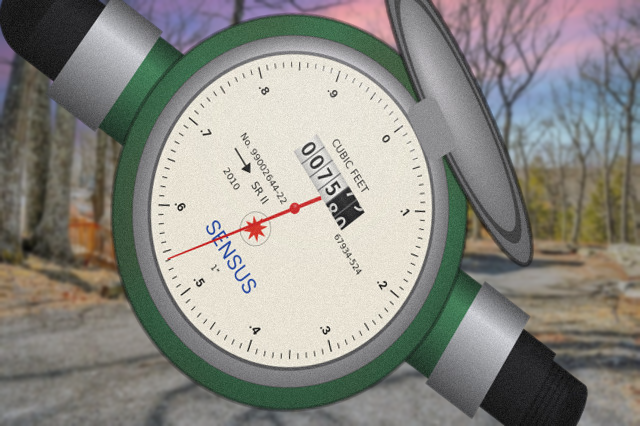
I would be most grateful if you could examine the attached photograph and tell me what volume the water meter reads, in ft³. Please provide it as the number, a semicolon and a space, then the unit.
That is 7579.54; ft³
